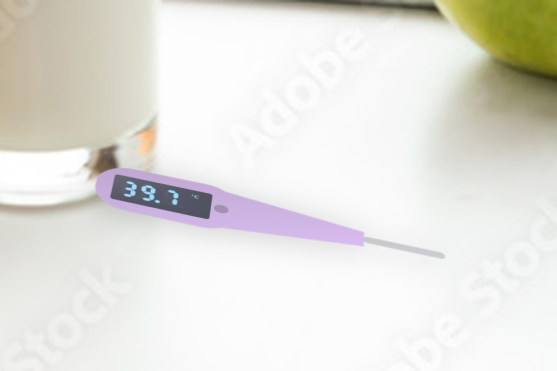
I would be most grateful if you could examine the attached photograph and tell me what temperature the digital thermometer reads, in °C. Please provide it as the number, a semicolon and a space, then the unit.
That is 39.7; °C
